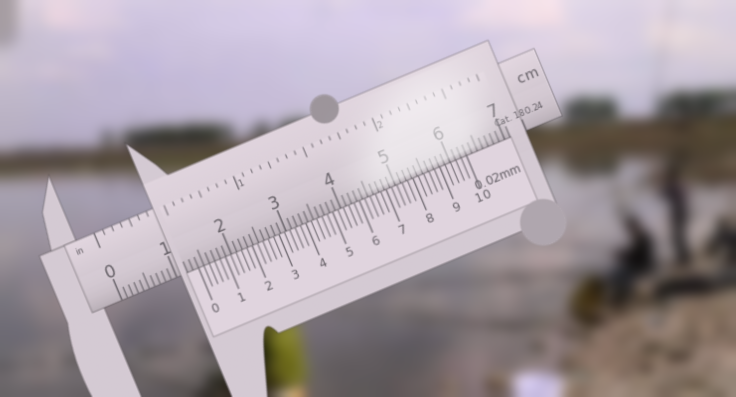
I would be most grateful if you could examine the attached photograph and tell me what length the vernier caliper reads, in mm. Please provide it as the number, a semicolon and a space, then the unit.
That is 14.0; mm
